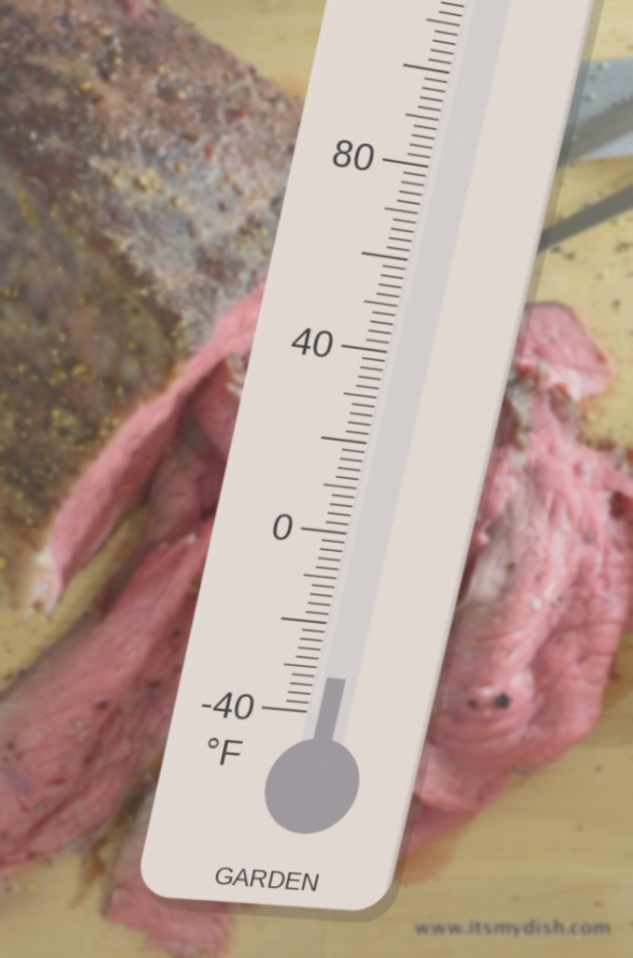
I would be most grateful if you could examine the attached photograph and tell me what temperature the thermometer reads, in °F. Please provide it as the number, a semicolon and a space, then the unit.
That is -32; °F
